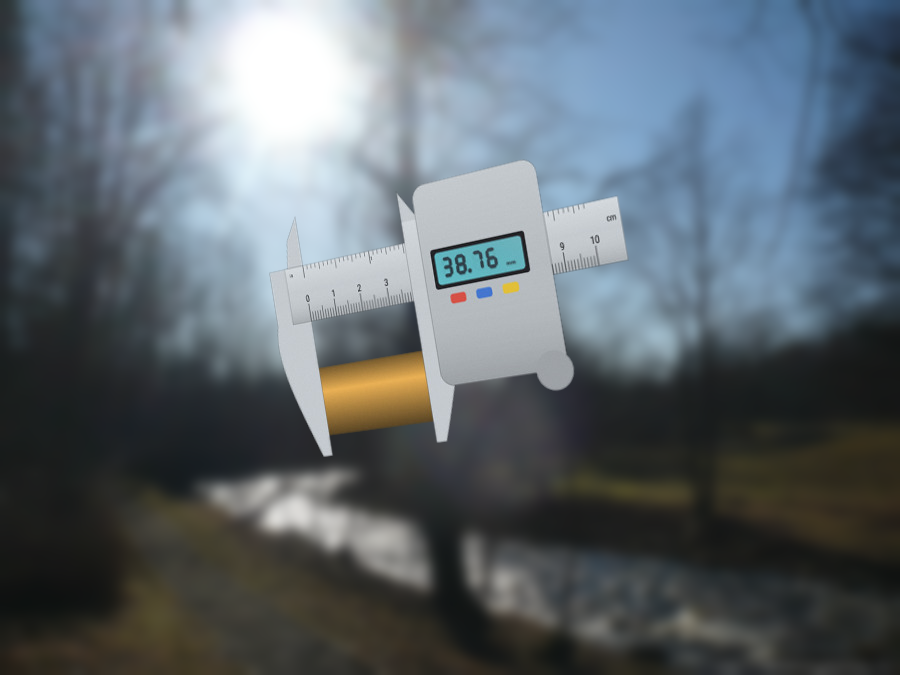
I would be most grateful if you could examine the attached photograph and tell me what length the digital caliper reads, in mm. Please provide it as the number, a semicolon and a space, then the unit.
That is 38.76; mm
